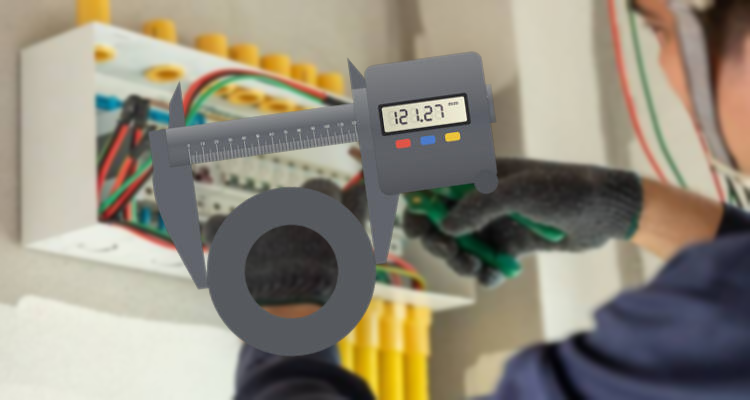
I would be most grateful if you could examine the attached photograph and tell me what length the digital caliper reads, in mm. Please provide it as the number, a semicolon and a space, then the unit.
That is 121.27; mm
